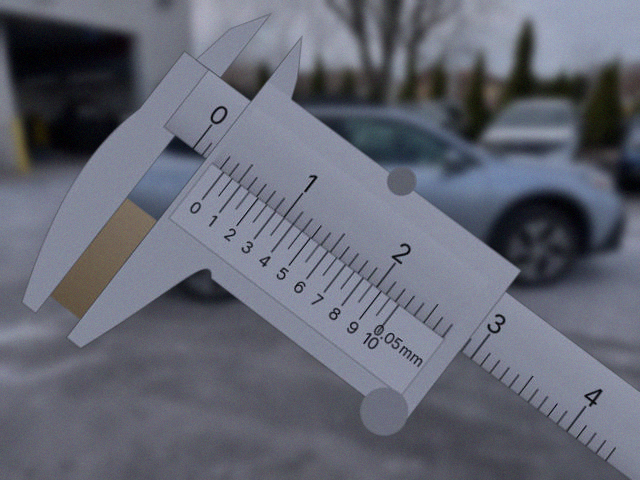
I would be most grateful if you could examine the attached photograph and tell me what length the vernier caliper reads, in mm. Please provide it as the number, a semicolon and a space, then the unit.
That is 3.4; mm
